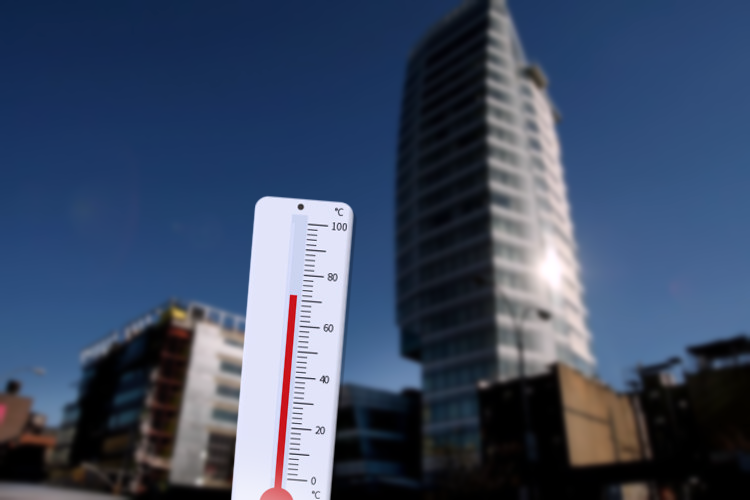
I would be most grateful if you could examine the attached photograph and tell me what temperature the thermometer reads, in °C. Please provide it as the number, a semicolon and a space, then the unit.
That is 72; °C
